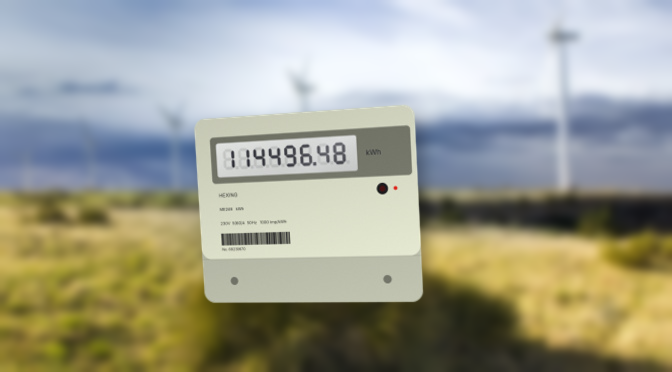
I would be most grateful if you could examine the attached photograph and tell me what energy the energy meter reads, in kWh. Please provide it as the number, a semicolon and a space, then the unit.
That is 114496.48; kWh
